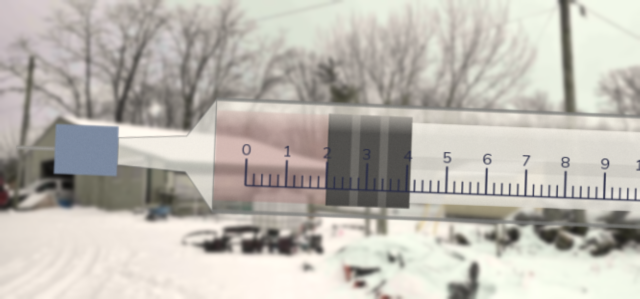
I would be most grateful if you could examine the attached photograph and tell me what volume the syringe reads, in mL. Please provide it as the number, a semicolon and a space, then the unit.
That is 2; mL
